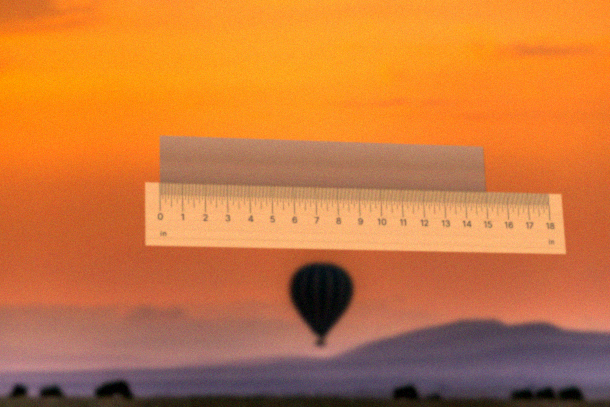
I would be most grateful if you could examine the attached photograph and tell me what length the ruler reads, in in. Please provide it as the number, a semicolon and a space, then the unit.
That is 15; in
